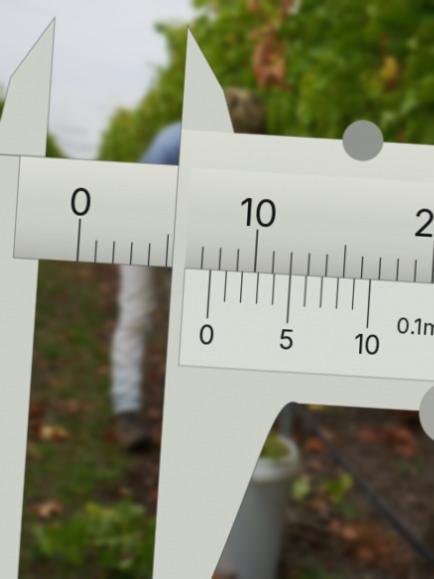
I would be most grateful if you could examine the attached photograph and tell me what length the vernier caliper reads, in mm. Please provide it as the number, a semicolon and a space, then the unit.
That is 7.5; mm
